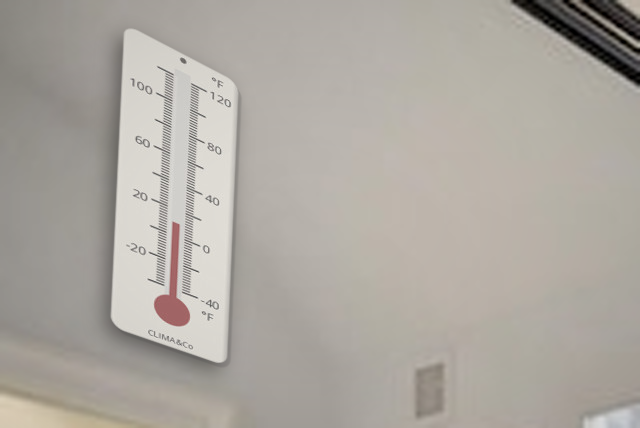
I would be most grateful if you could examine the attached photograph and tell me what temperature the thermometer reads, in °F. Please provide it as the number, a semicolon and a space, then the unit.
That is 10; °F
